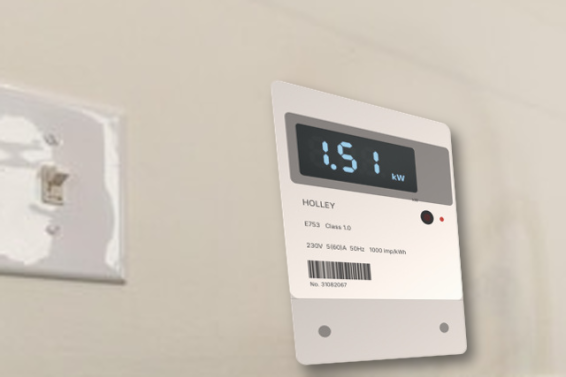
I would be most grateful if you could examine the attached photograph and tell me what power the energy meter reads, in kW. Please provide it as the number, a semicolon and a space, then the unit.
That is 1.51; kW
